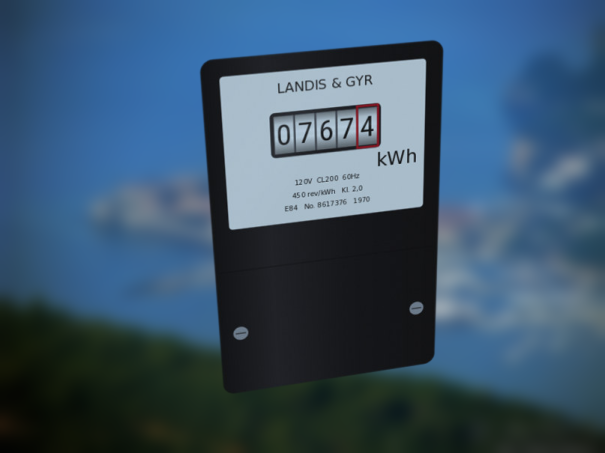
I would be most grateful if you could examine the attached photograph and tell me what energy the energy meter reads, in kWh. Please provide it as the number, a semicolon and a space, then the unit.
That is 767.4; kWh
